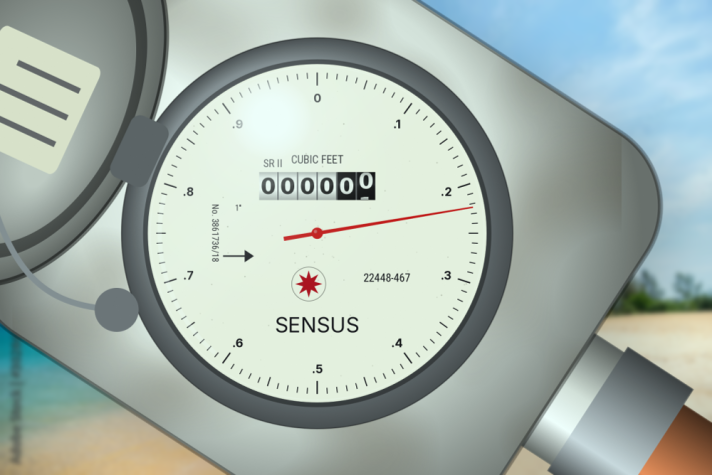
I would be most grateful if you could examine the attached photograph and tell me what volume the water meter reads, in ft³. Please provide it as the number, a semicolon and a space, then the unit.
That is 0.22; ft³
